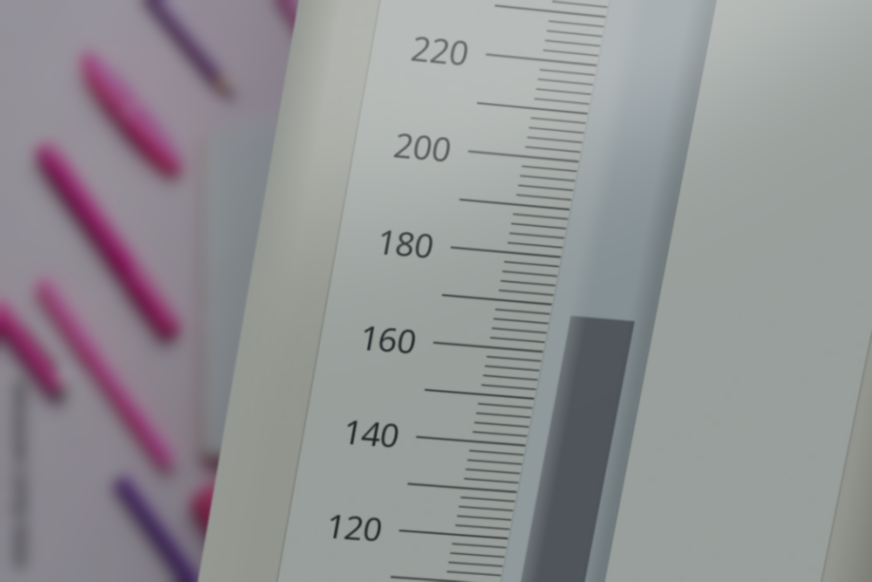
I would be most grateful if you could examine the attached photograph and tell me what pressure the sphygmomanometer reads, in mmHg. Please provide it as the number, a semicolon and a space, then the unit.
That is 168; mmHg
